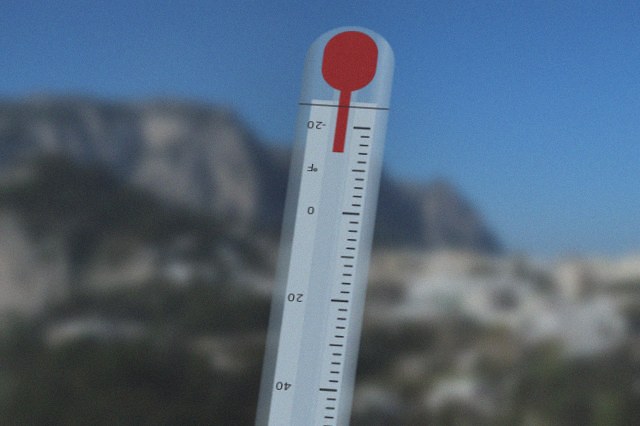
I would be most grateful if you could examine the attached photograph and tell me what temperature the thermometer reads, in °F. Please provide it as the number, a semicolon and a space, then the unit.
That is -14; °F
